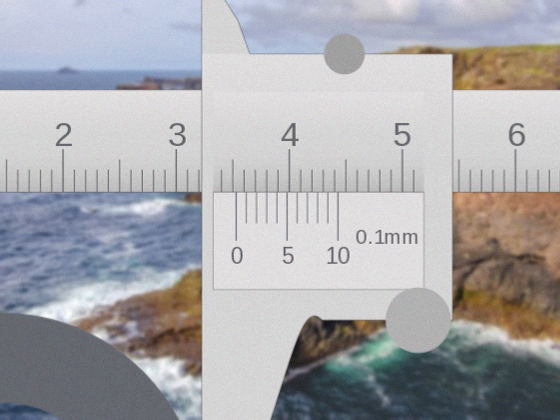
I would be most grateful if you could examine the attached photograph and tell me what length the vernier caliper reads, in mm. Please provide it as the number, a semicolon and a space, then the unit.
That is 35.3; mm
